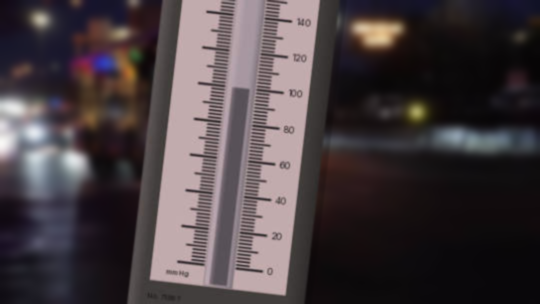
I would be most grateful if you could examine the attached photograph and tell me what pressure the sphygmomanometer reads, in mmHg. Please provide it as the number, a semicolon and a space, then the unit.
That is 100; mmHg
